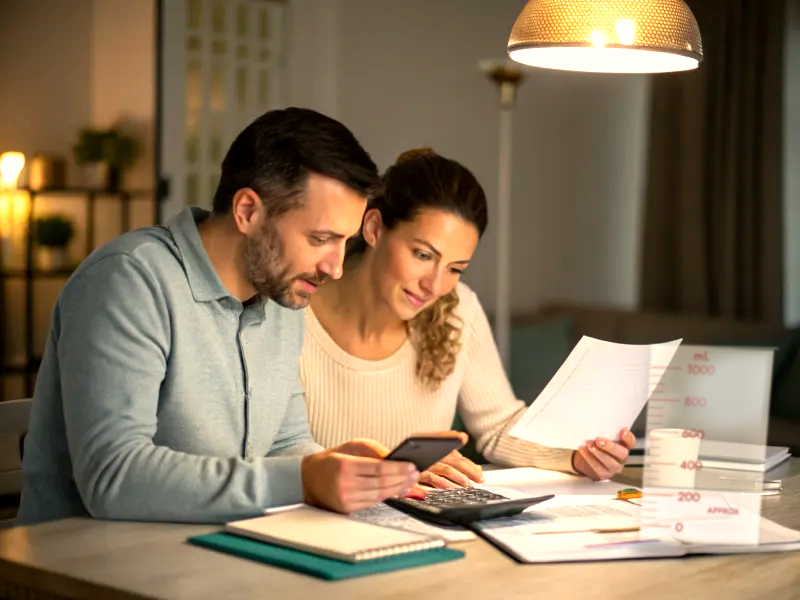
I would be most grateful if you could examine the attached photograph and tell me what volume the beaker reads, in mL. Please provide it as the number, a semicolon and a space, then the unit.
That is 250; mL
